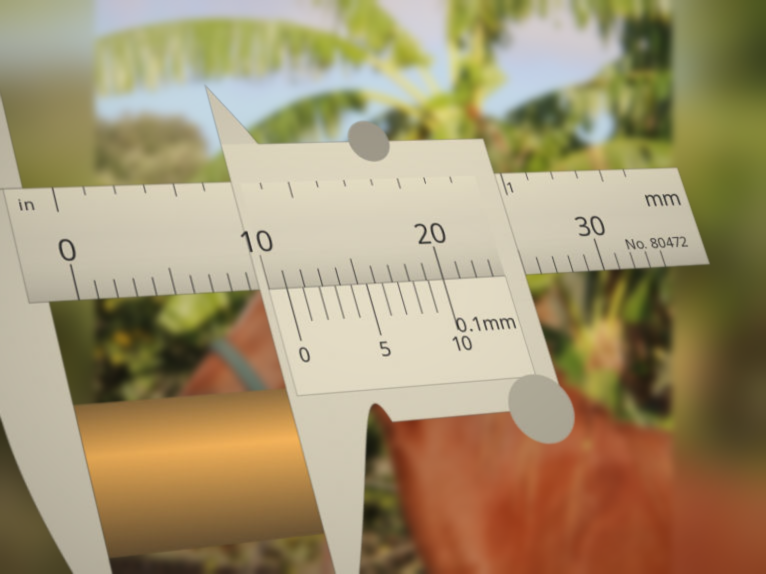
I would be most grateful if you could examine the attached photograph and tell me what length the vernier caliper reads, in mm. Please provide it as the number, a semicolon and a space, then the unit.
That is 11.0; mm
